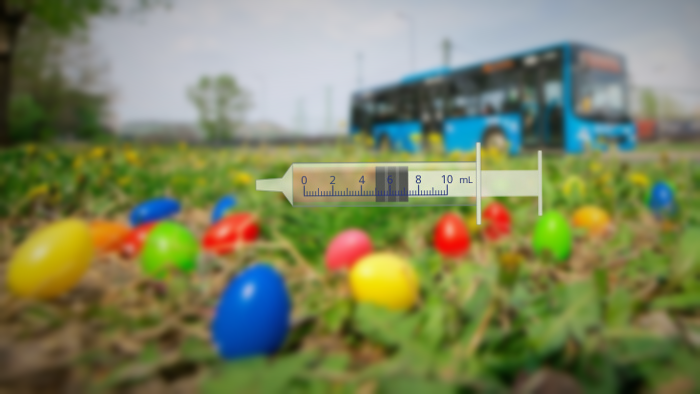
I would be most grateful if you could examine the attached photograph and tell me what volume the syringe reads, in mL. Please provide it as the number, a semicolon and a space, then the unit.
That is 5; mL
